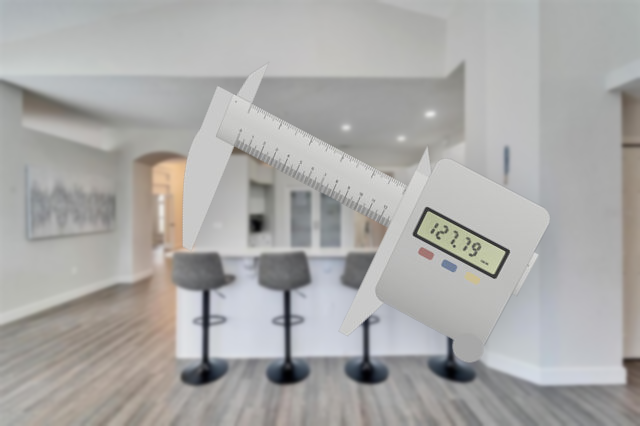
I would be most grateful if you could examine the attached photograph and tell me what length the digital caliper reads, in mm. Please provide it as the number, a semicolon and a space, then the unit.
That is 127.79; mm
